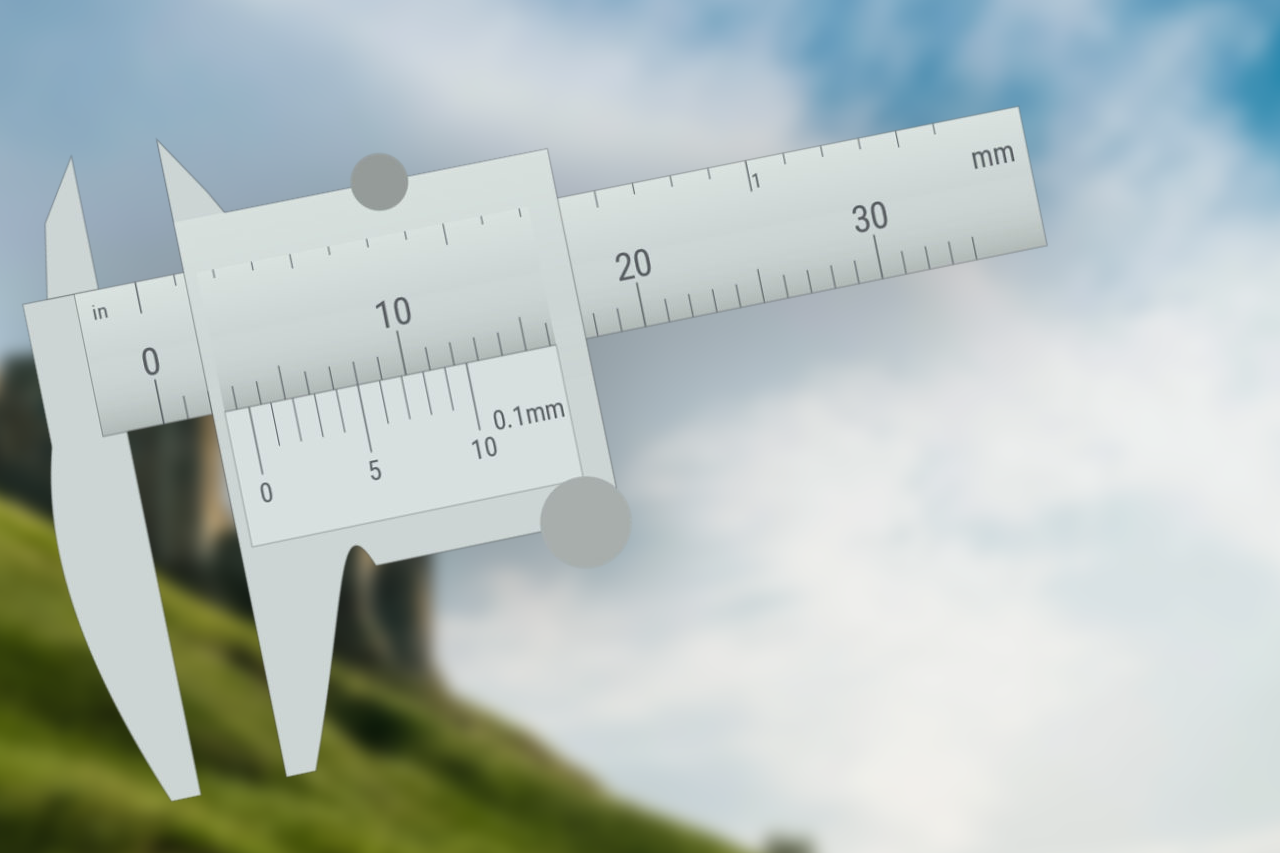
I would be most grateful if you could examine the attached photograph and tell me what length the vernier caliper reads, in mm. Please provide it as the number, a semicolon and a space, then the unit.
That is 3.5; mm
